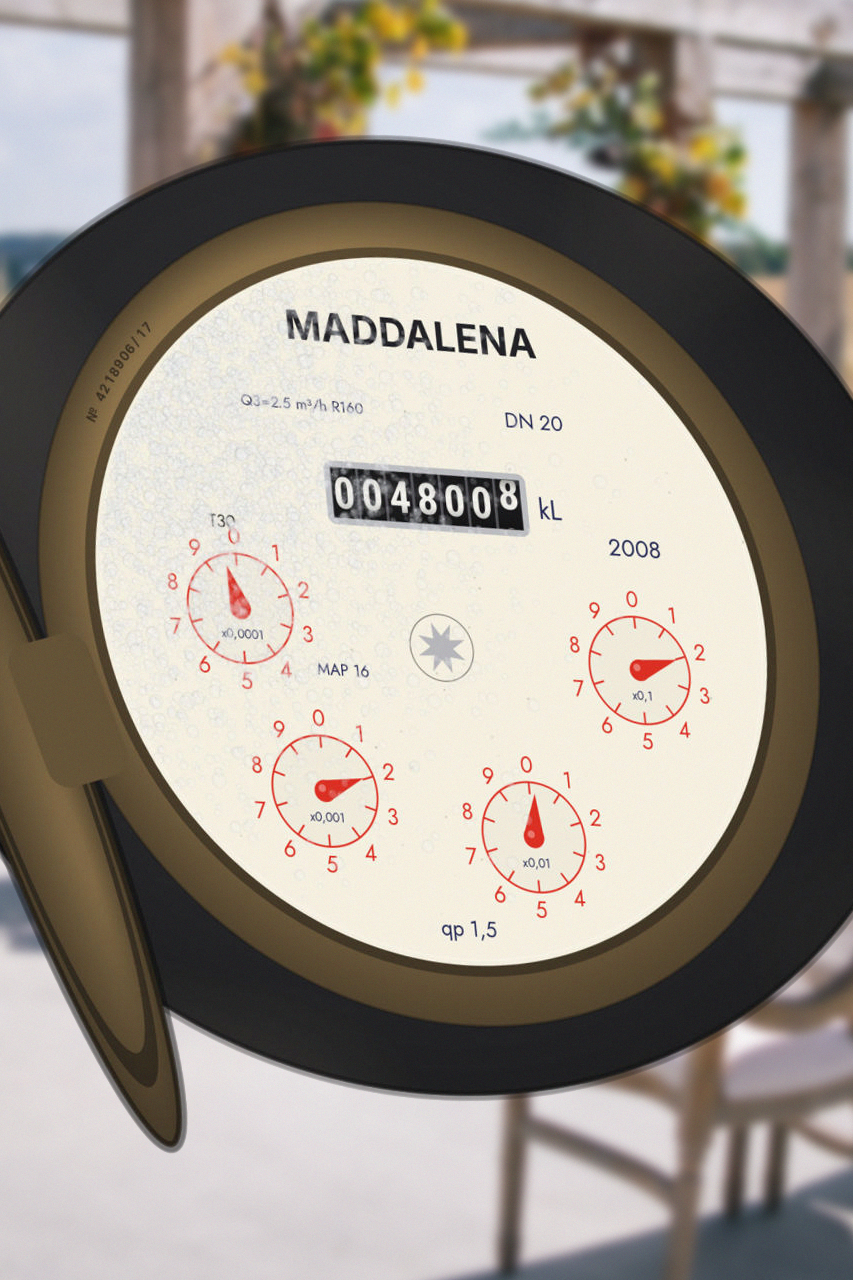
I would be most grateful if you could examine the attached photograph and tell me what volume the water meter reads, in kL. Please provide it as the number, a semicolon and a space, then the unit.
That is 48008.2019; kL
